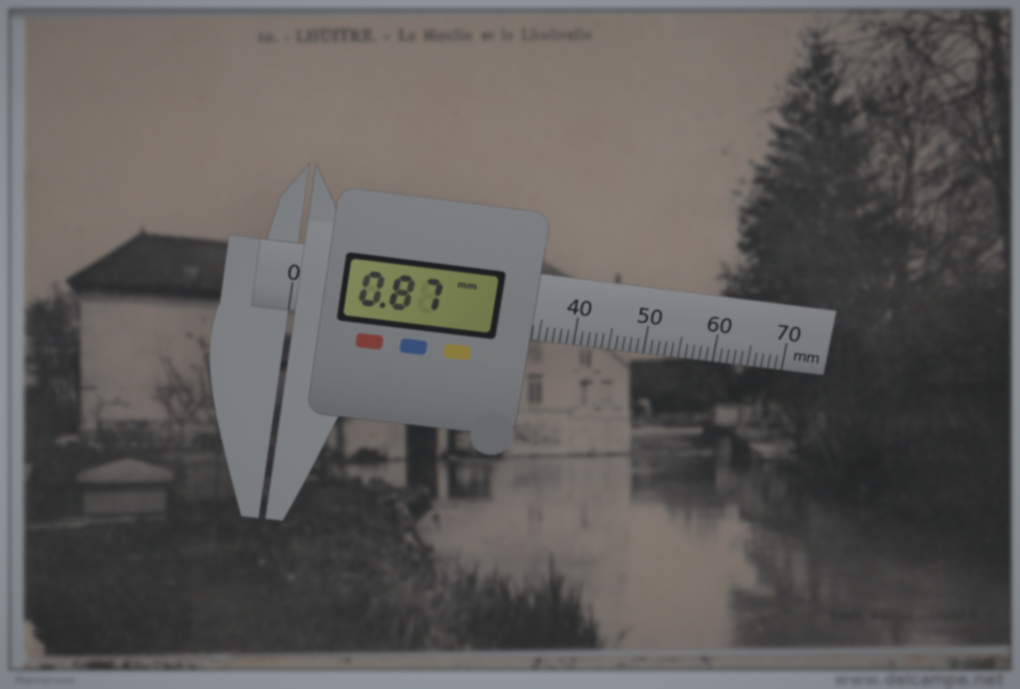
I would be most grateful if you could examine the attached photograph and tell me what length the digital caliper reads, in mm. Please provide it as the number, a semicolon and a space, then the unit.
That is 0.87; mm
